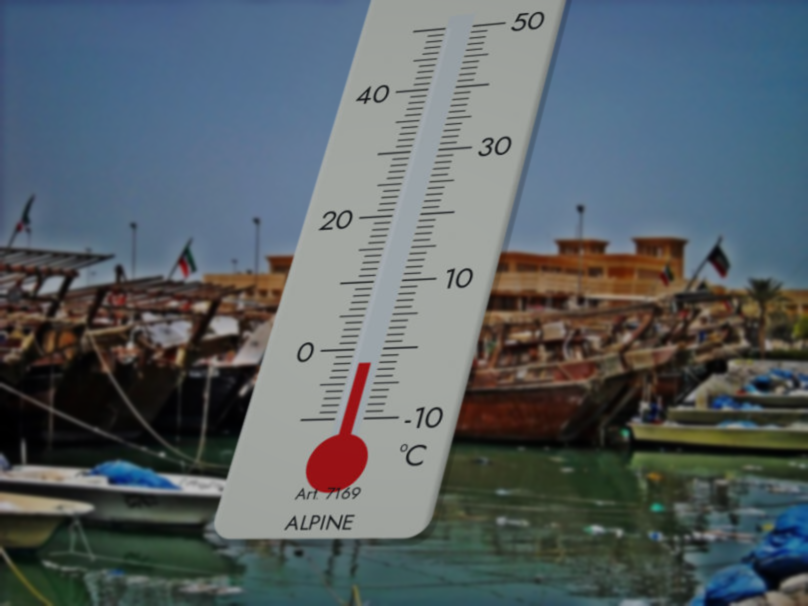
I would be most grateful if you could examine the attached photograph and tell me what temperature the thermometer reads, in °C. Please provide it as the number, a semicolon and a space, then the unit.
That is -2; °C
